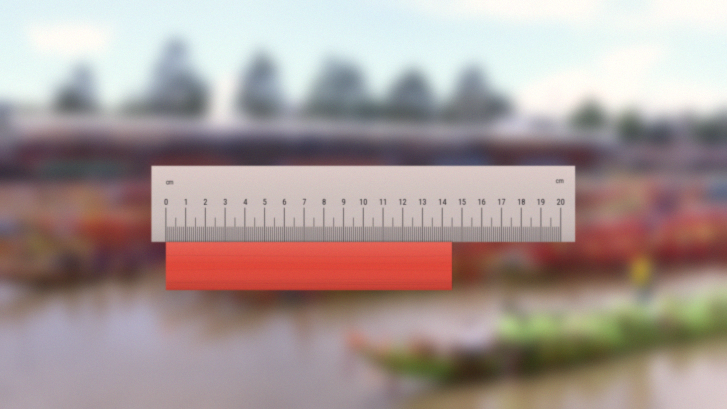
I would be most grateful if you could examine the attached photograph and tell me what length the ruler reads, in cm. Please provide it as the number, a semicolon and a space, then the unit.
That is 14.5; cm
